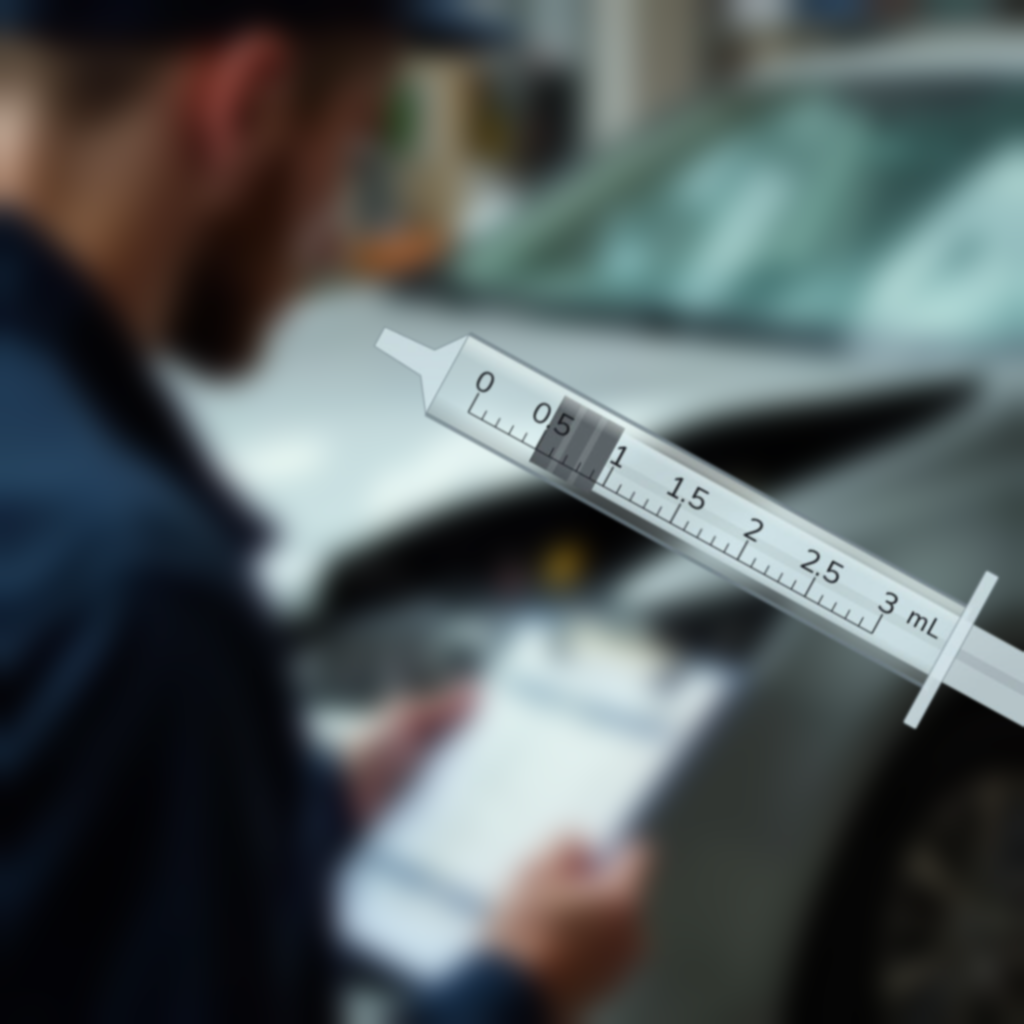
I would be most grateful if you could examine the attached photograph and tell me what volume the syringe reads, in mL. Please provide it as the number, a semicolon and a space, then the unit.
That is 0.5; mL
